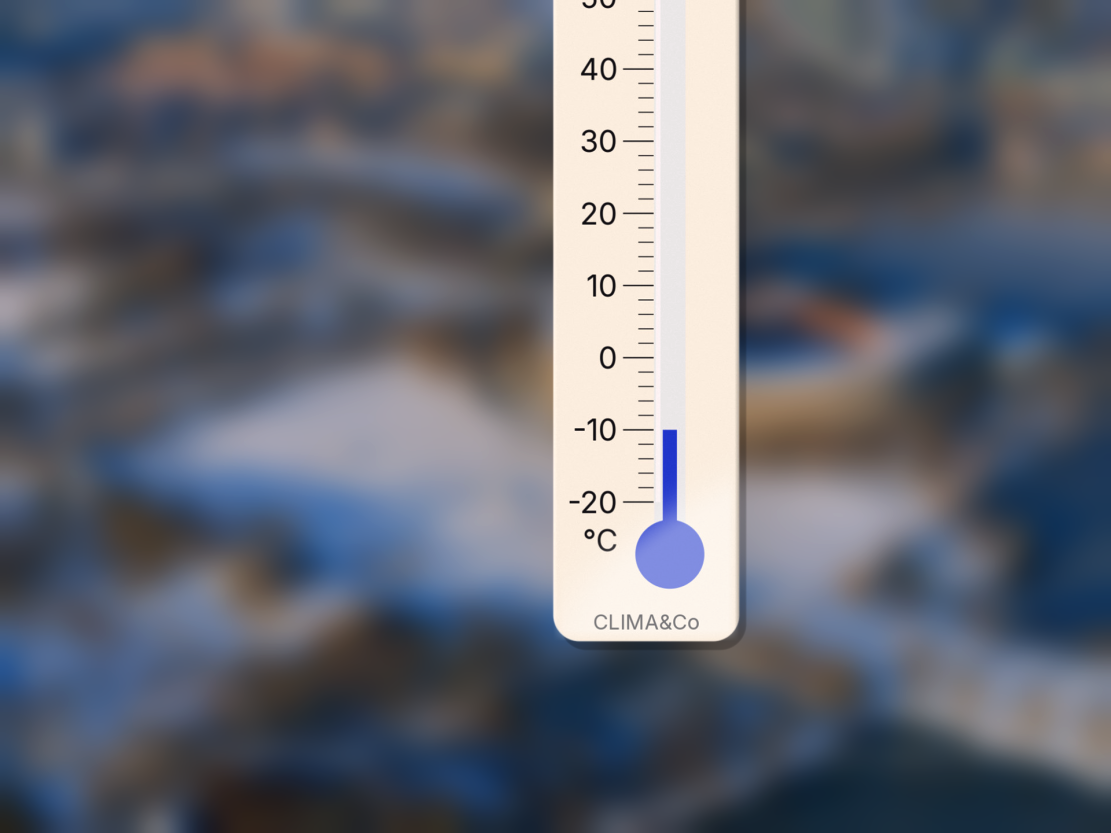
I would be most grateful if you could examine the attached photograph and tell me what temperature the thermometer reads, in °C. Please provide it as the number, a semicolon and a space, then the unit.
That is -10; °C
